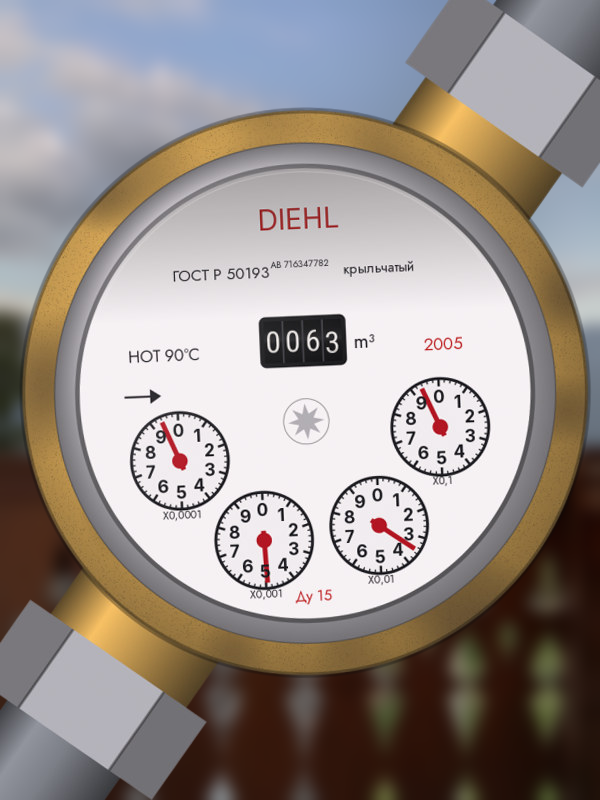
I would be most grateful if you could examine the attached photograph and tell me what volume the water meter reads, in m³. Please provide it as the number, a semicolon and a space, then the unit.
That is 62.9349; m³
